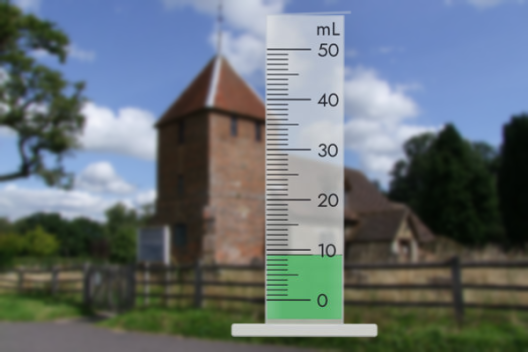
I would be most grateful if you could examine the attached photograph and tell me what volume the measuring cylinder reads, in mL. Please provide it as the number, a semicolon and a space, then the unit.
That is 9; mL
